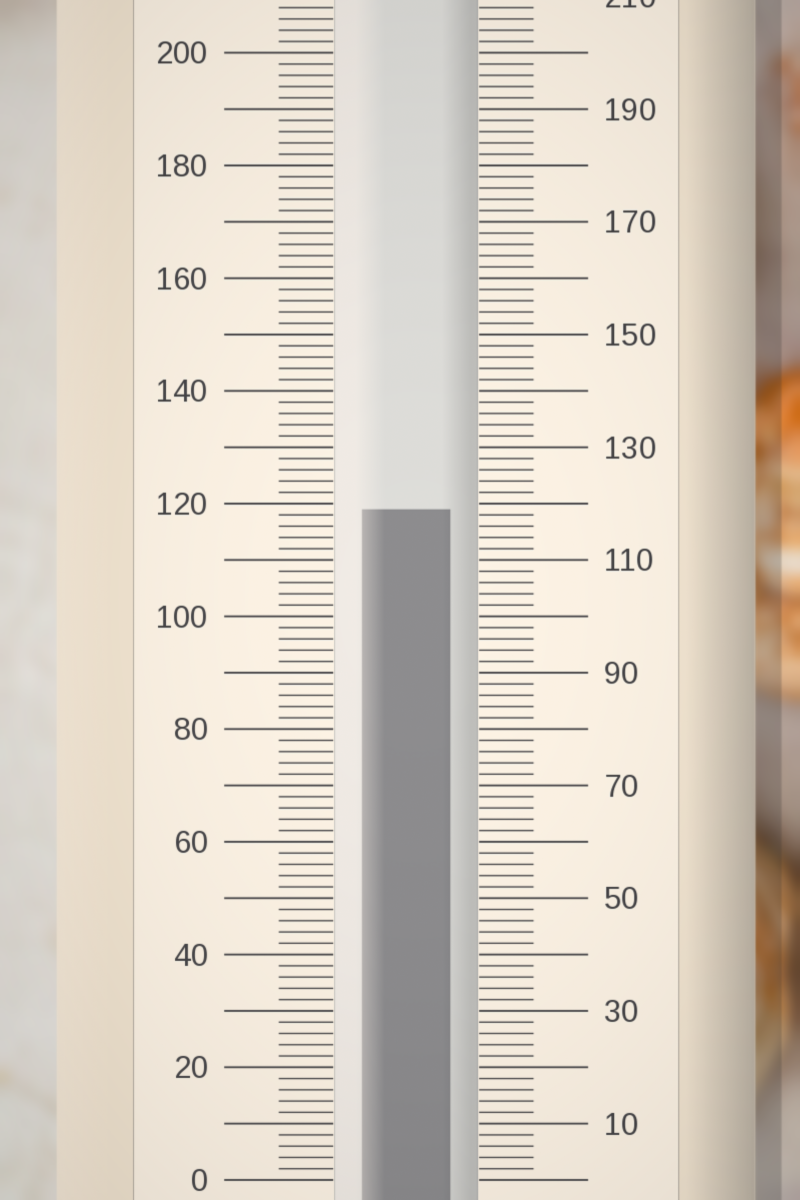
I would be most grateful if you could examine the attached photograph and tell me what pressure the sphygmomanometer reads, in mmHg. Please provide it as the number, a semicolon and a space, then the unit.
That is 119; mmHg
